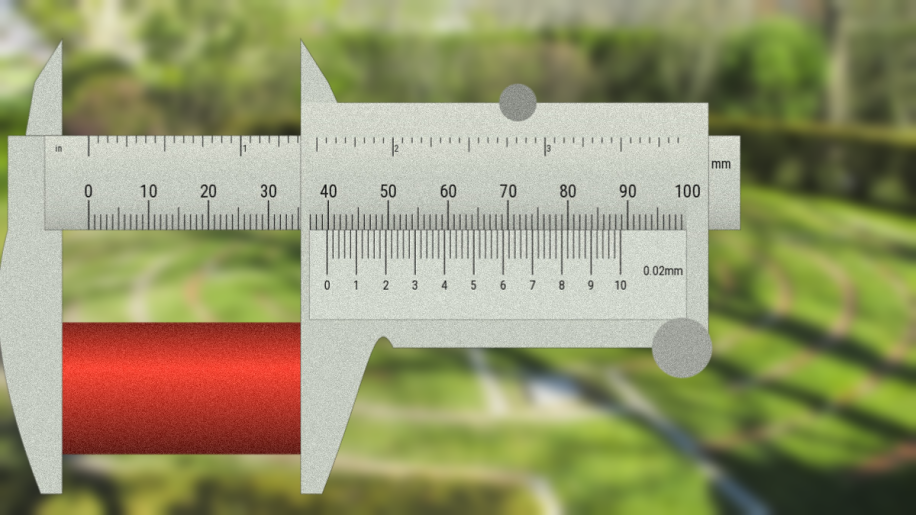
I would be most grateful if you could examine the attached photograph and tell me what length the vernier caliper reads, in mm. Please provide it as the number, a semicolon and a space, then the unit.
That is 39.8; mm
